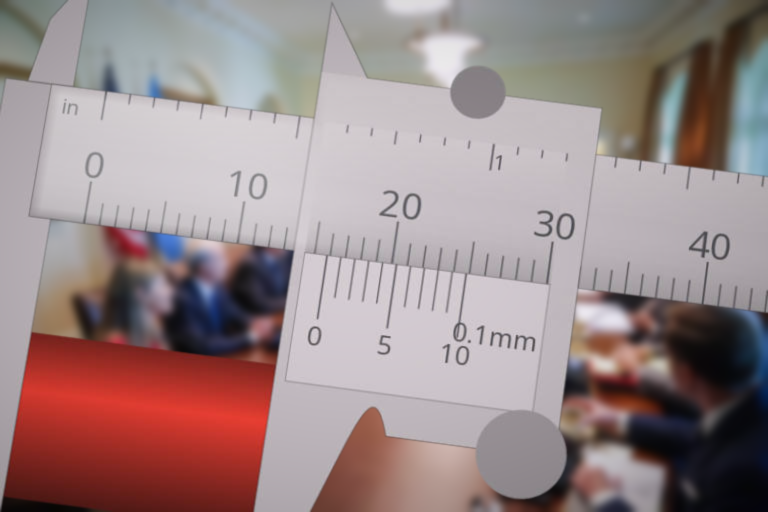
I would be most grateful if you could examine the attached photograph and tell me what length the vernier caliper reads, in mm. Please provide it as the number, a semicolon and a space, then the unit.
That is 15.8; mm
